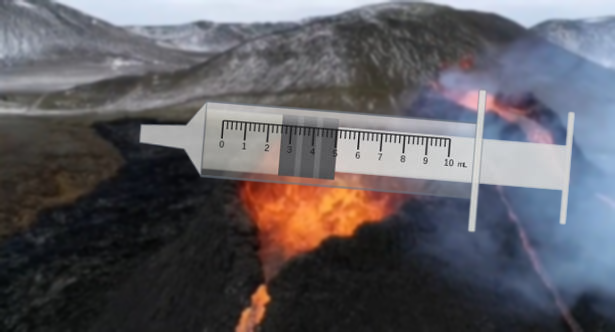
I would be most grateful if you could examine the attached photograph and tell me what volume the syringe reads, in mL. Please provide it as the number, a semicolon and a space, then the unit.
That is 2.6; mL
